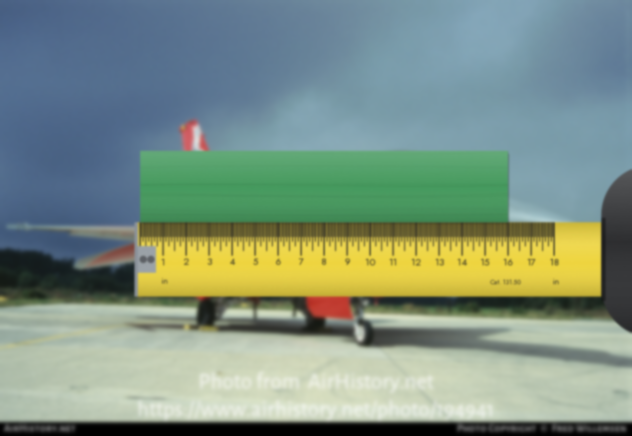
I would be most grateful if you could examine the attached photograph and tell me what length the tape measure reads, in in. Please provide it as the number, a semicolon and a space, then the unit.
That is 16; in
